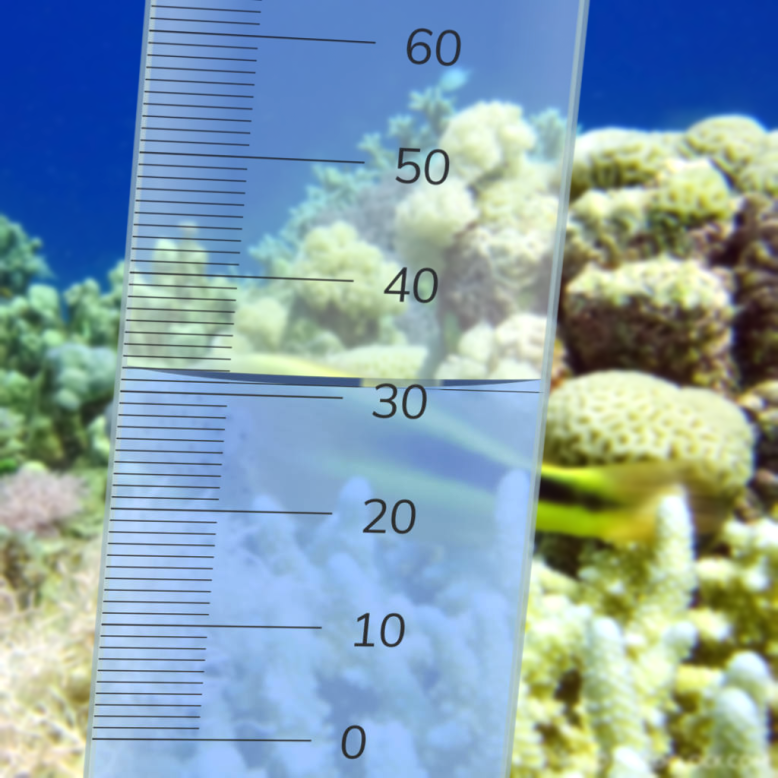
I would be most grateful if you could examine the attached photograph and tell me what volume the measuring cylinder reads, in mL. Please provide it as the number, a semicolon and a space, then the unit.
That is 31; mL
